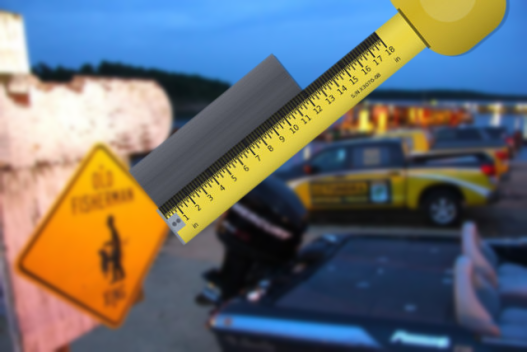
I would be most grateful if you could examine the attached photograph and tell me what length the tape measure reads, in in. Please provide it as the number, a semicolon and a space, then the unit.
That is 12; in
